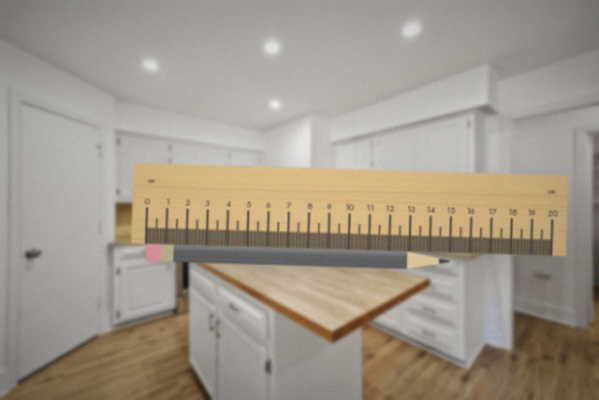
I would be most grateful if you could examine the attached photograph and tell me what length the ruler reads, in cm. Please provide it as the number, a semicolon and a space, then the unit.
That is 15; cm
